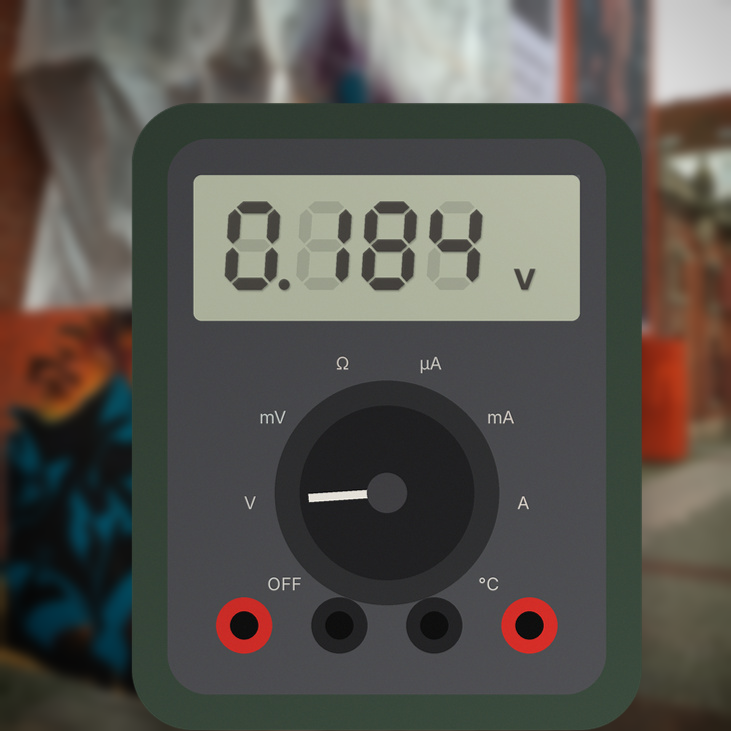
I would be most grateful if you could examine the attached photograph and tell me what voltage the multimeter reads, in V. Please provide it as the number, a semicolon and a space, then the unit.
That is 0.184; V
